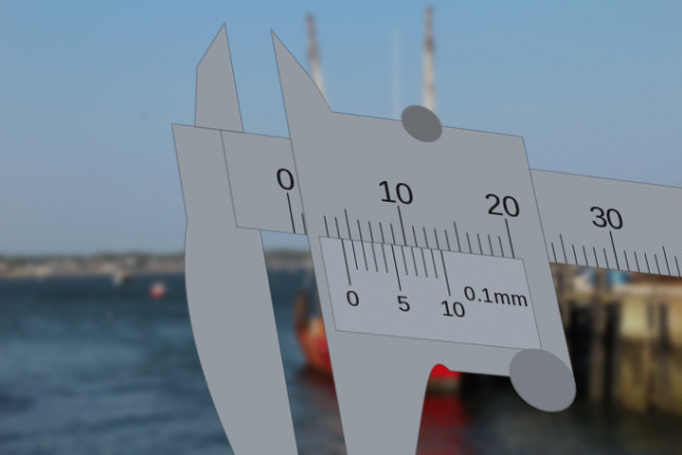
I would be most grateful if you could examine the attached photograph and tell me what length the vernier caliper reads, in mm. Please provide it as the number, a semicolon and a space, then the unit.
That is 4.2; mm
